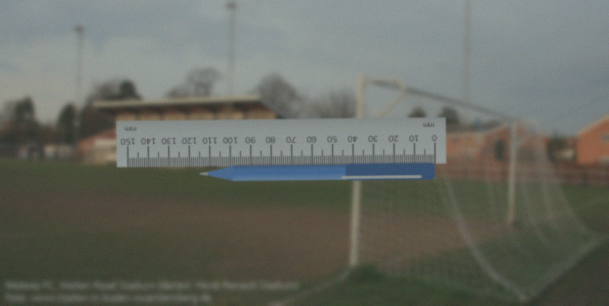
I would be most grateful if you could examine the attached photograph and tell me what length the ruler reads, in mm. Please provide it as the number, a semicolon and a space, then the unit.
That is 115; mm
